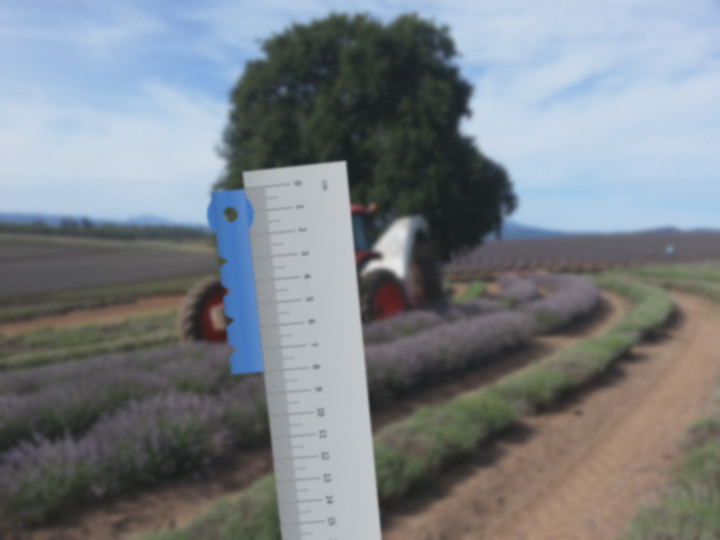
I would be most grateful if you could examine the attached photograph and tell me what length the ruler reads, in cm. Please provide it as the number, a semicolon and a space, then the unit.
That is 8; cm
